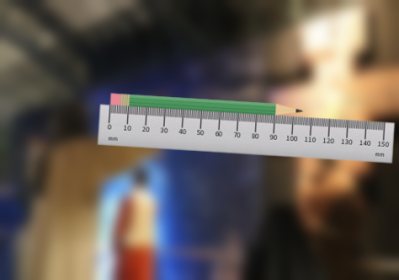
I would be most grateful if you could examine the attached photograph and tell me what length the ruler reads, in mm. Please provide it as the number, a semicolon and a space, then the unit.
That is 105; mm
